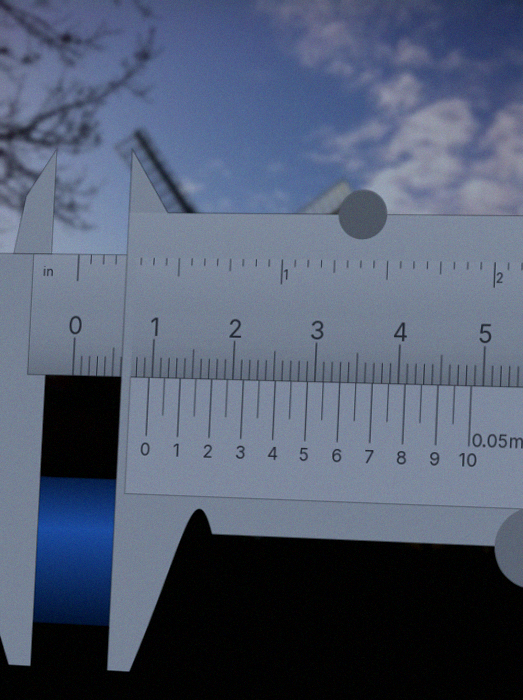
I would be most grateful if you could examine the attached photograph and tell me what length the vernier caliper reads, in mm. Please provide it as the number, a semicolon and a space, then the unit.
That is 9.6; mm
